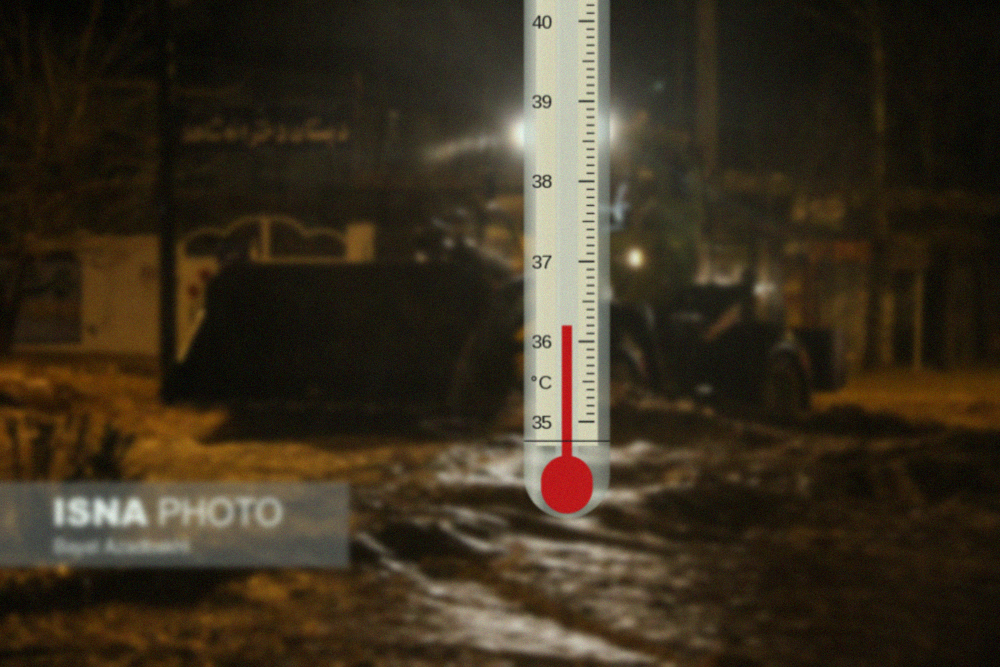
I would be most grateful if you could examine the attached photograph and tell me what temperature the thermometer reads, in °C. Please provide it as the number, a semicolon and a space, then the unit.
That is 36.2; °C
